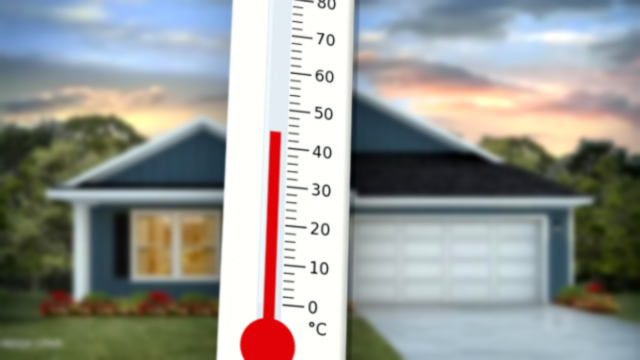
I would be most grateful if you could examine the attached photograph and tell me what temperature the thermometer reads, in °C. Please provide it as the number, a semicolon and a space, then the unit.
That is 44; °C
